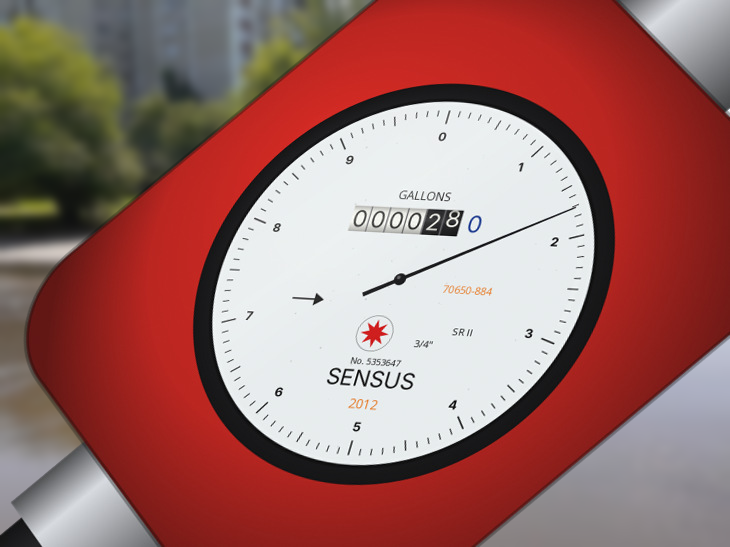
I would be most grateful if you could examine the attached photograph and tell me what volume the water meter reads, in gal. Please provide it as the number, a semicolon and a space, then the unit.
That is 281.7; gal
